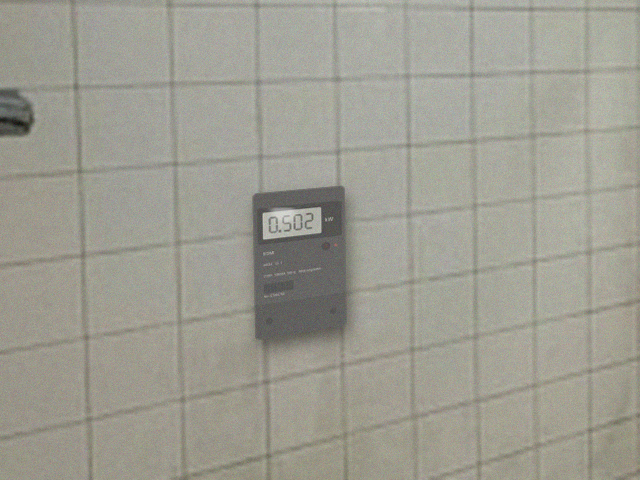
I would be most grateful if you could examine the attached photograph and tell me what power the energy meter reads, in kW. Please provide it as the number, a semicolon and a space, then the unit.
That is 0.502; kW
